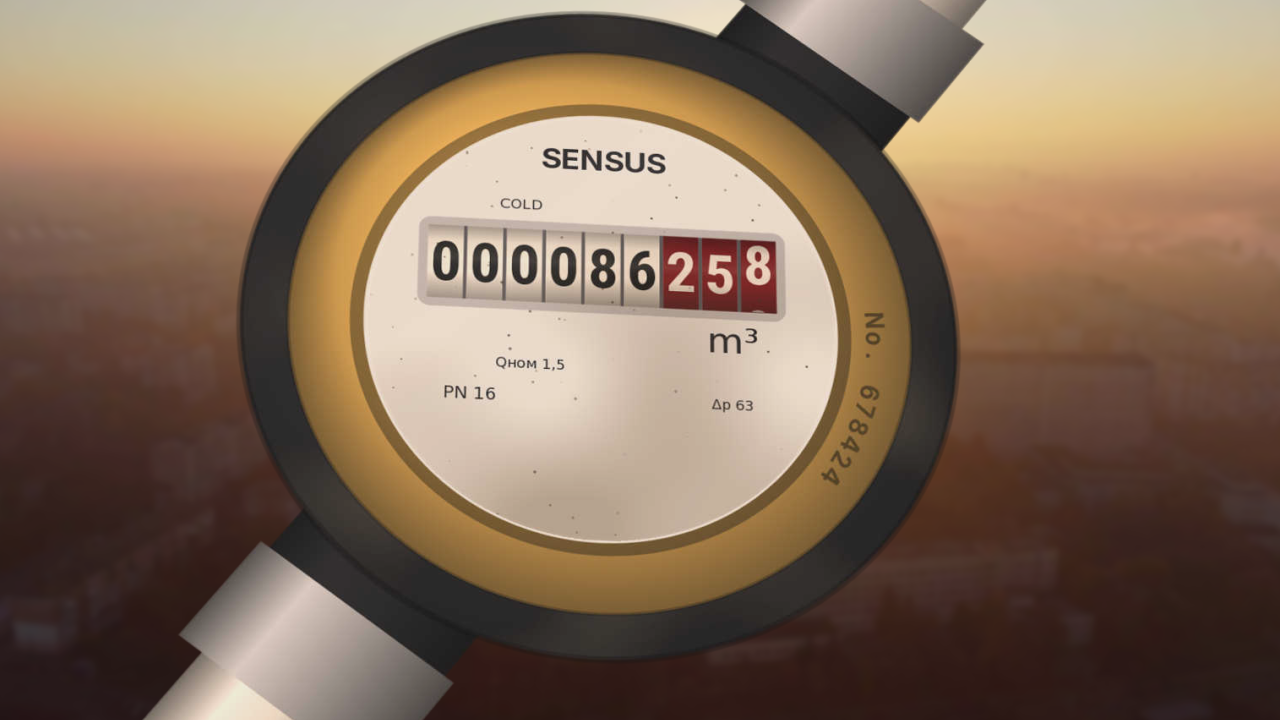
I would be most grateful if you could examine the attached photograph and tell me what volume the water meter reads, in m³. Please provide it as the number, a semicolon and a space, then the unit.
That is 86.258; m³
